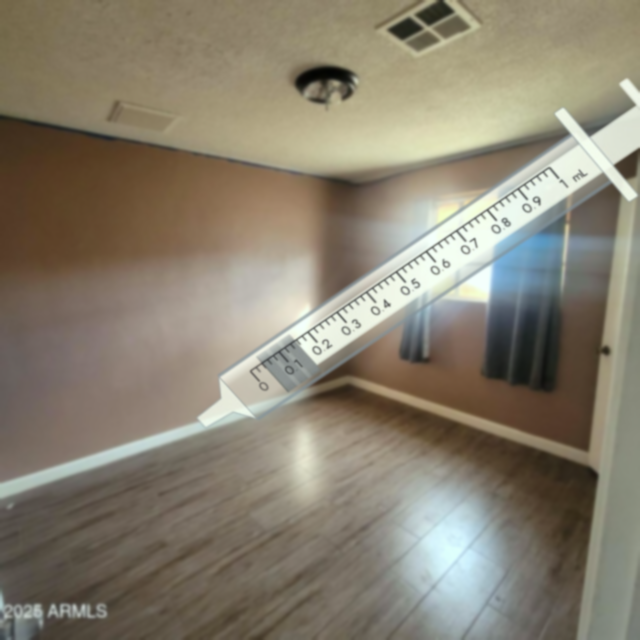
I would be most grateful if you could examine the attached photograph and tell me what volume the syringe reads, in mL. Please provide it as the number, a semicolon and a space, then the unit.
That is 0.04; mL
